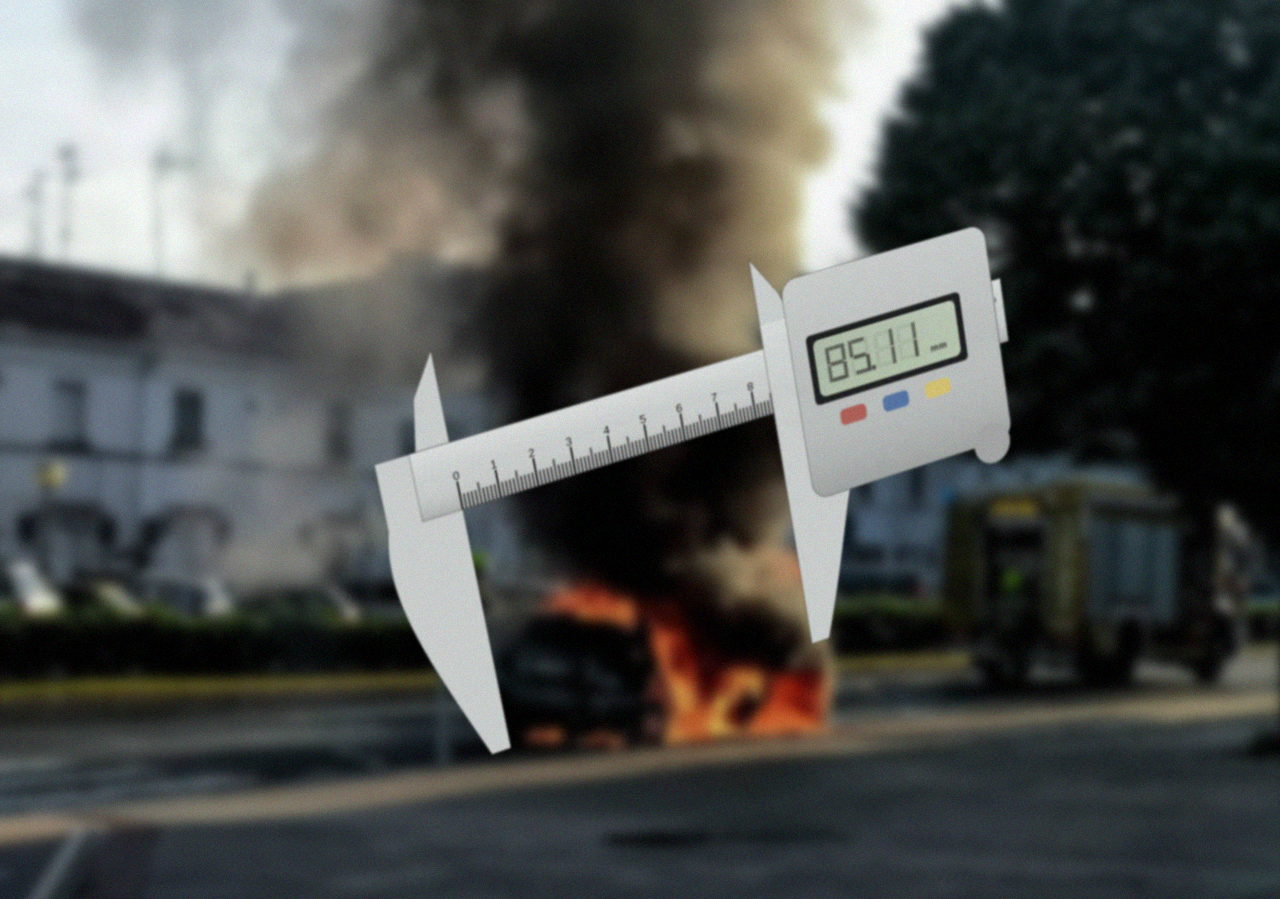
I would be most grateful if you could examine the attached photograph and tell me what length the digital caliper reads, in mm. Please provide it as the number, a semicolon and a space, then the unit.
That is 85.11; mm
